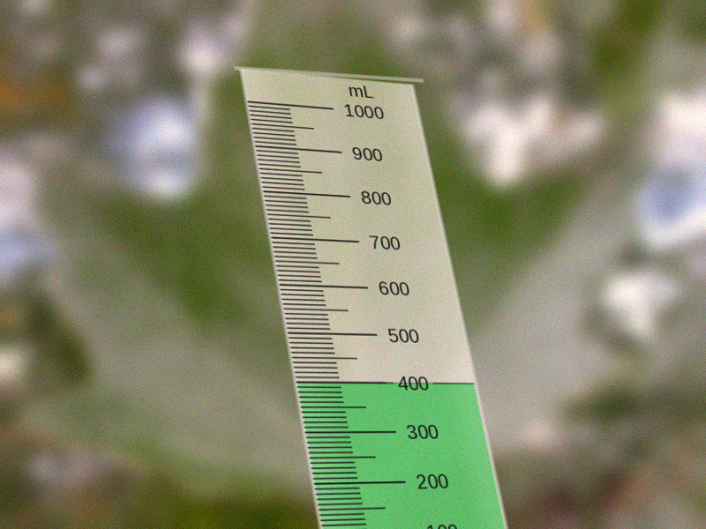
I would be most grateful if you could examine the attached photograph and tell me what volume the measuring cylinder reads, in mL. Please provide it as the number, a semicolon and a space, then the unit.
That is 400; mL
